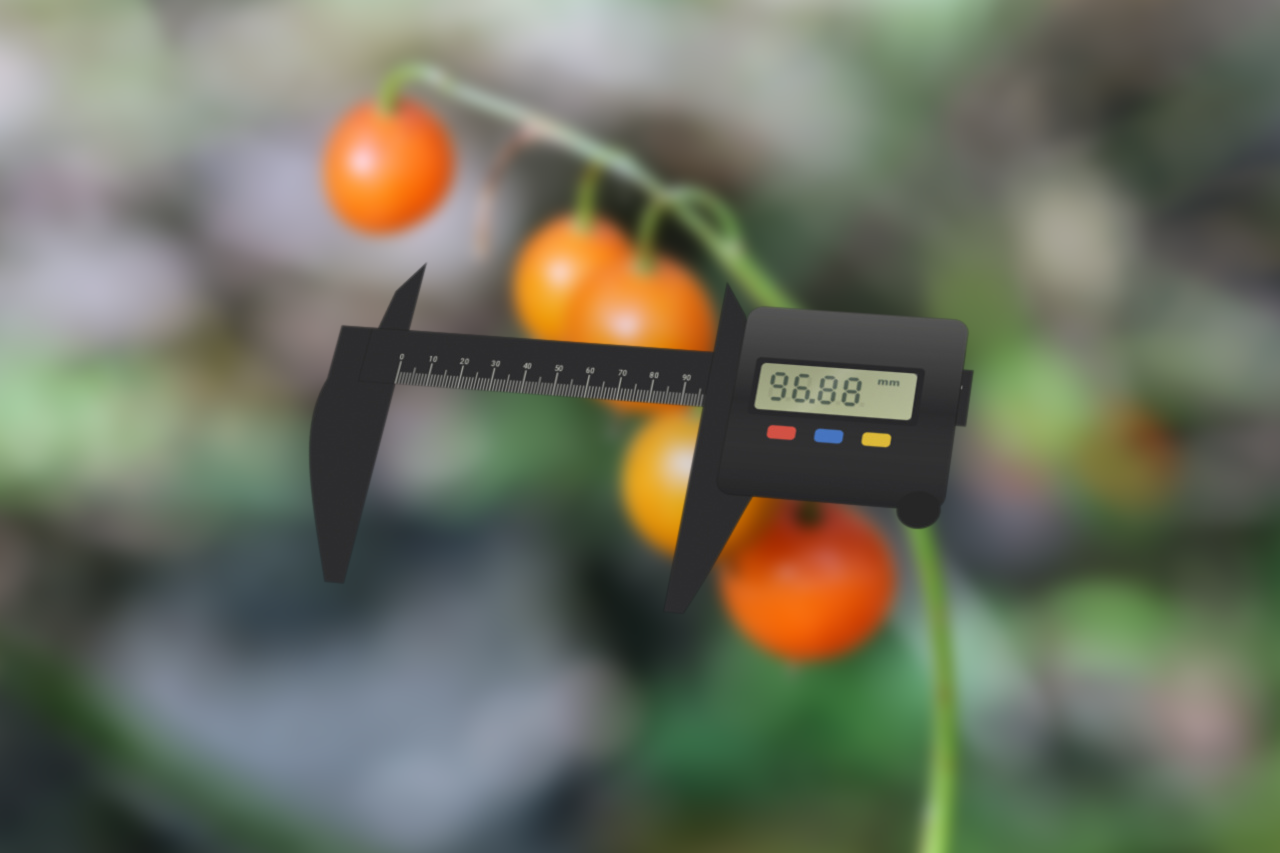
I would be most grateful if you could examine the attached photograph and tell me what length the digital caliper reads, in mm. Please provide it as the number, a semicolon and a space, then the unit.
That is 96.88; mm
